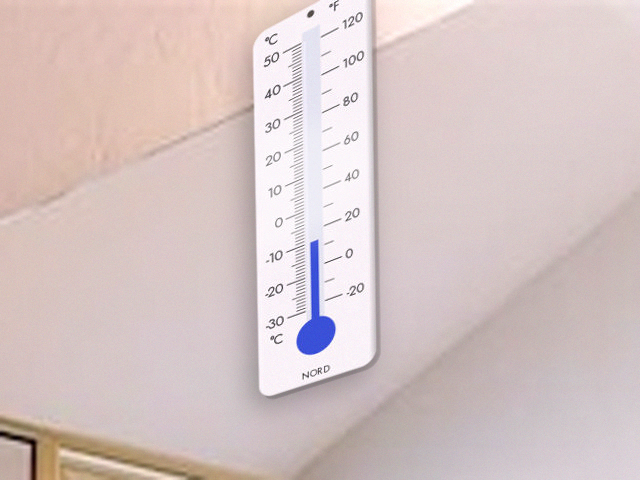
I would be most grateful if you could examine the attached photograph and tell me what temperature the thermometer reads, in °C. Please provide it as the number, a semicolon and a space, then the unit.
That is -10; °C
